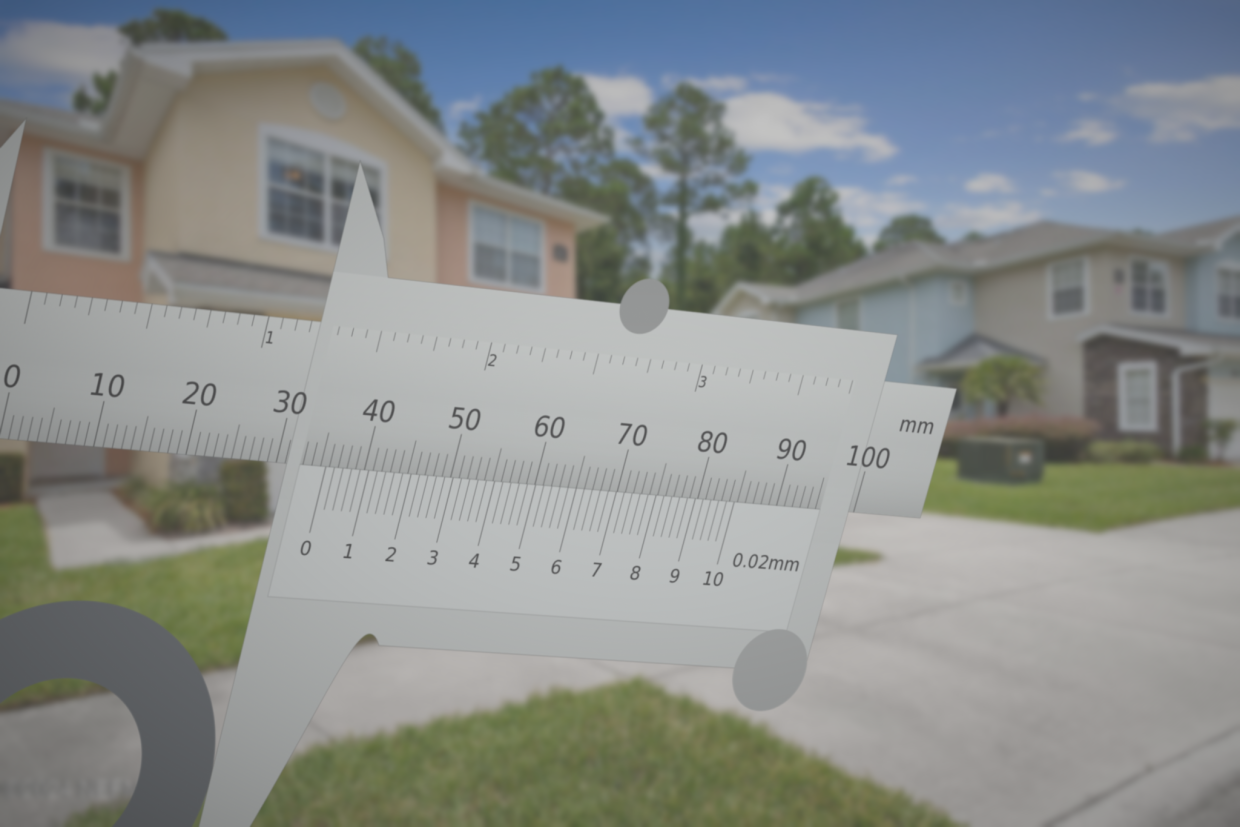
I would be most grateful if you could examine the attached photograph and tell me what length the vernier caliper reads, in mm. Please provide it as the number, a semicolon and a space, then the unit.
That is 35.6; mm
